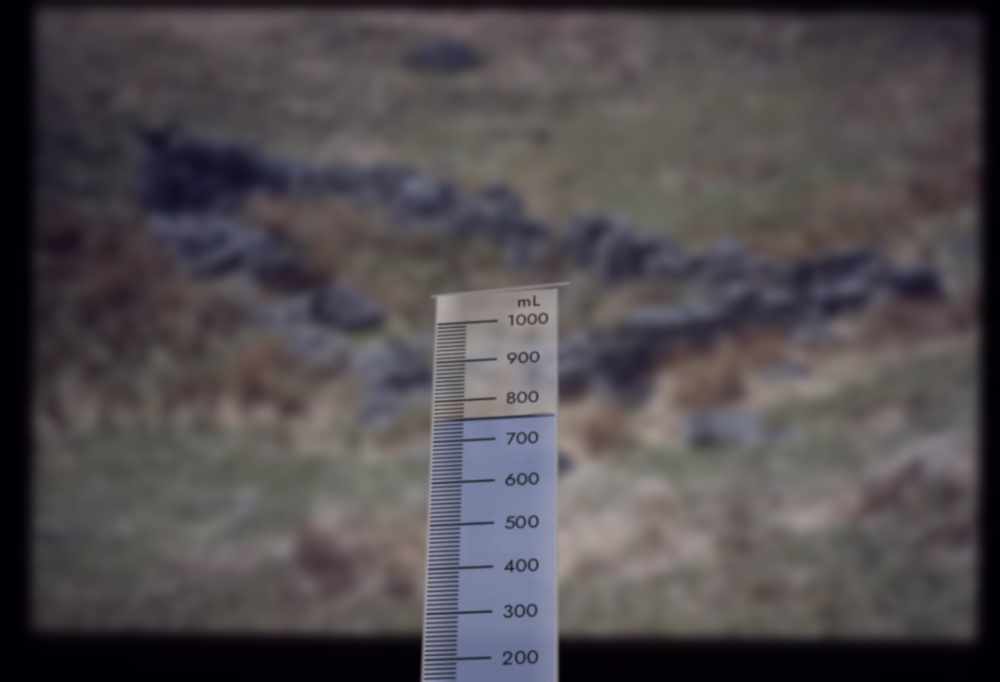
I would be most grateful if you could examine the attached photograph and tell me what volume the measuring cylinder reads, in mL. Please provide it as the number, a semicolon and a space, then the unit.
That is 750; mL
